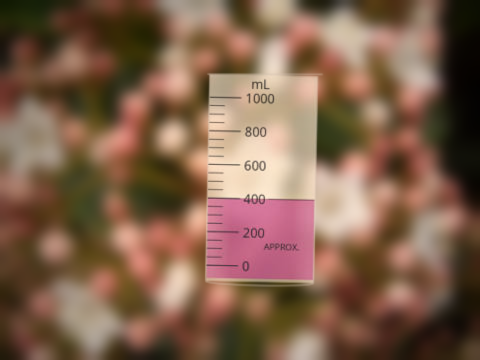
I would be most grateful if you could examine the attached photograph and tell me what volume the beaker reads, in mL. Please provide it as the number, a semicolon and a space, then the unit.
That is 400; mL
